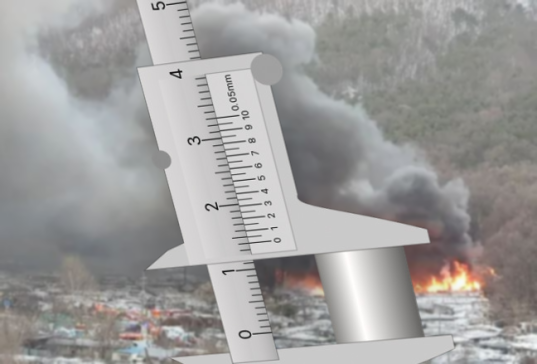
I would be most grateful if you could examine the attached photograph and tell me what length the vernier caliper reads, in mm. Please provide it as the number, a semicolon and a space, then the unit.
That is 14.0; mm
